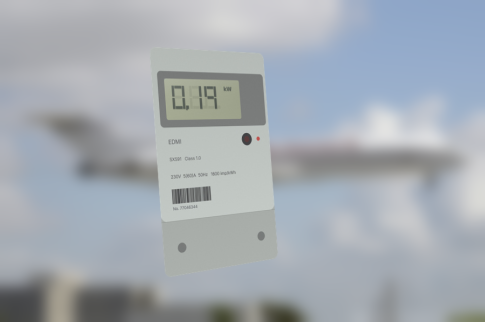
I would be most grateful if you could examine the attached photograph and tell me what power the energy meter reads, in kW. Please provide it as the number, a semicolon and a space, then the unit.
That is 0.19; kW
